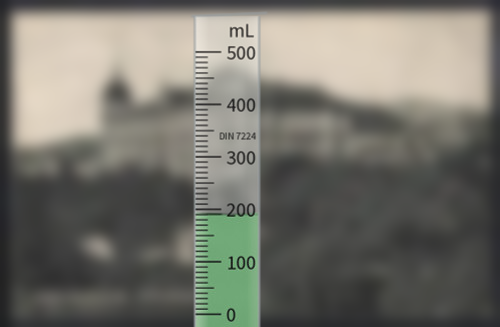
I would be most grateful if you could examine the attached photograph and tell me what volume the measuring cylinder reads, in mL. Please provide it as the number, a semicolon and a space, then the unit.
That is 190; mL
